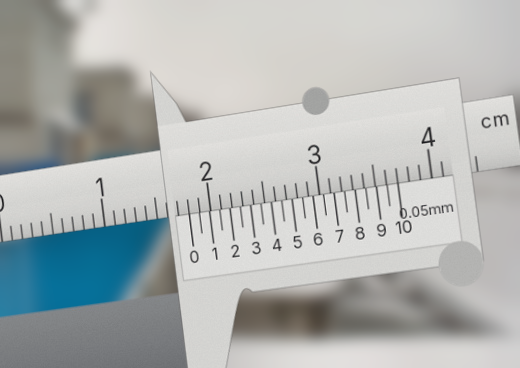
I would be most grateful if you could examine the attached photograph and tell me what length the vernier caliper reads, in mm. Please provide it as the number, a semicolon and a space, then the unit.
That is 18.0; mm
